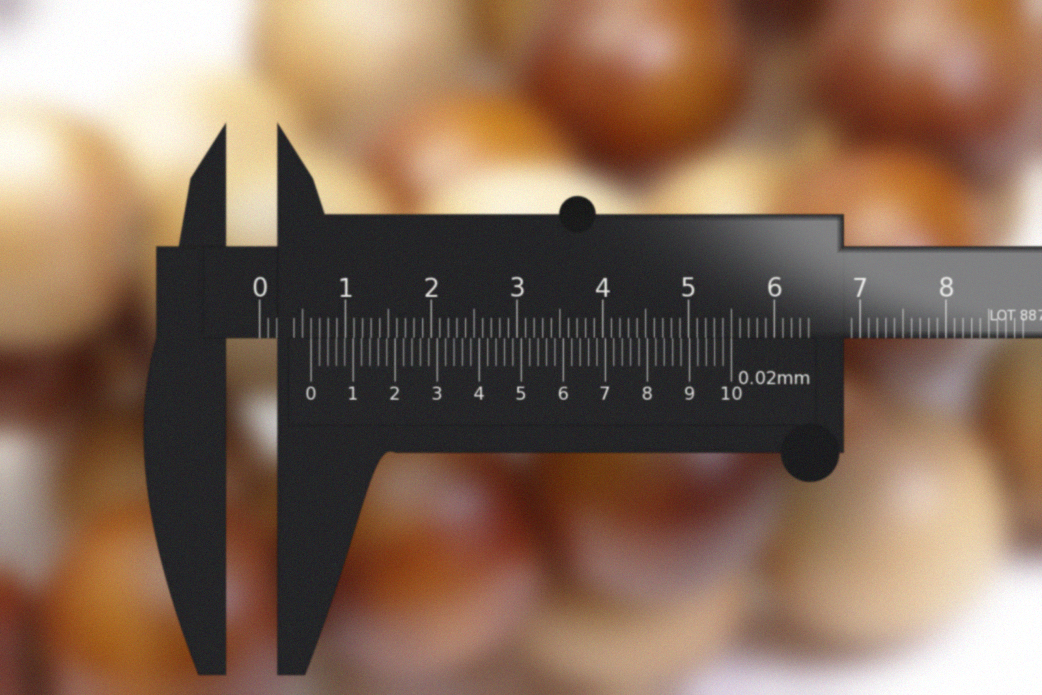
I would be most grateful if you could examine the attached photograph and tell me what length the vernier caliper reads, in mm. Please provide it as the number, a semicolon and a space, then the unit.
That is 6.0; mm
